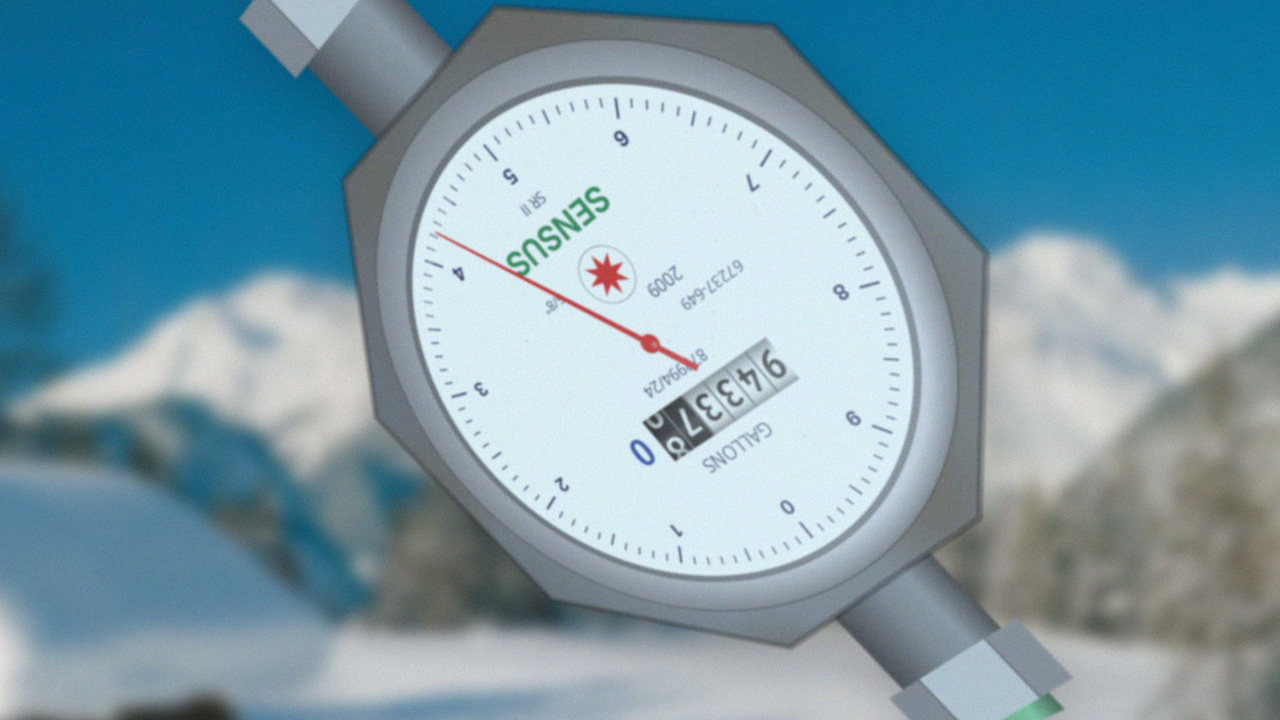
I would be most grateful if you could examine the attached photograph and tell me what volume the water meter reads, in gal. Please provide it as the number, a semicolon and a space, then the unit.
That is 9433784.2; gal
